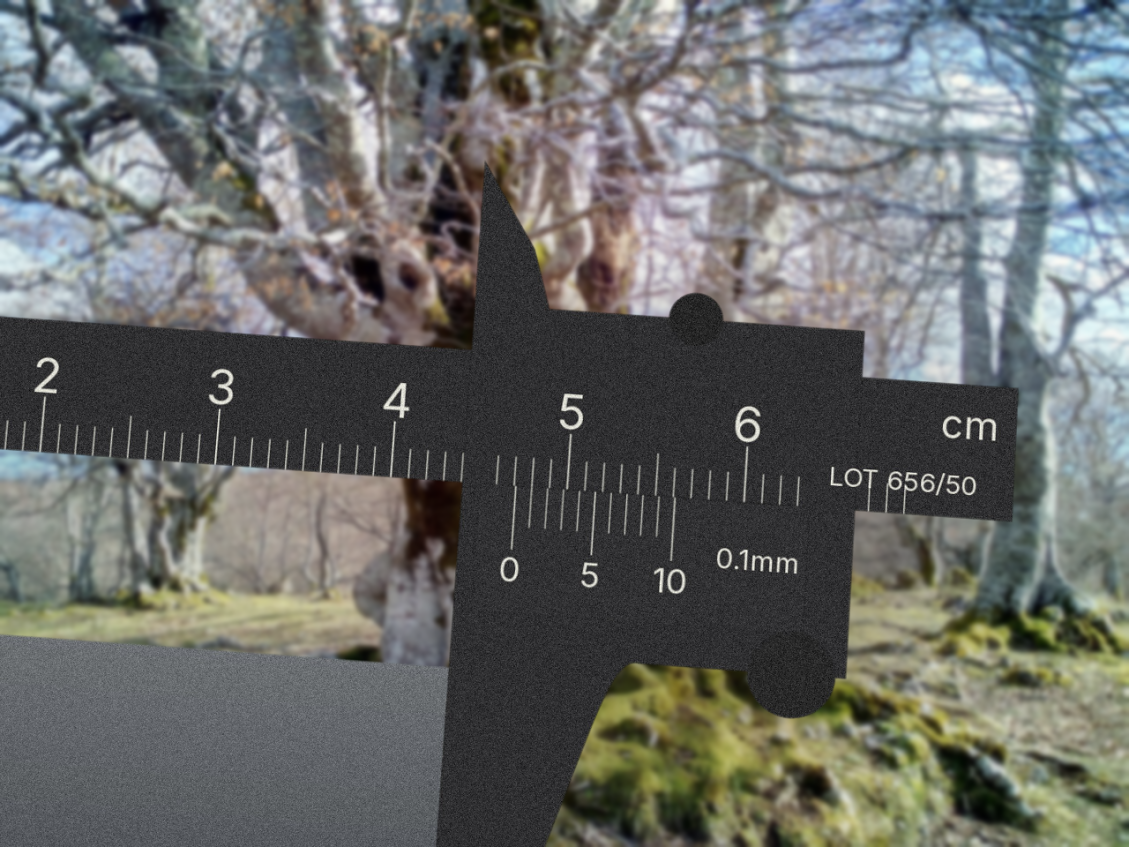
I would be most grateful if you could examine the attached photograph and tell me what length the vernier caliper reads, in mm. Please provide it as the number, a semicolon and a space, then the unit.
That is 47.1; mm
